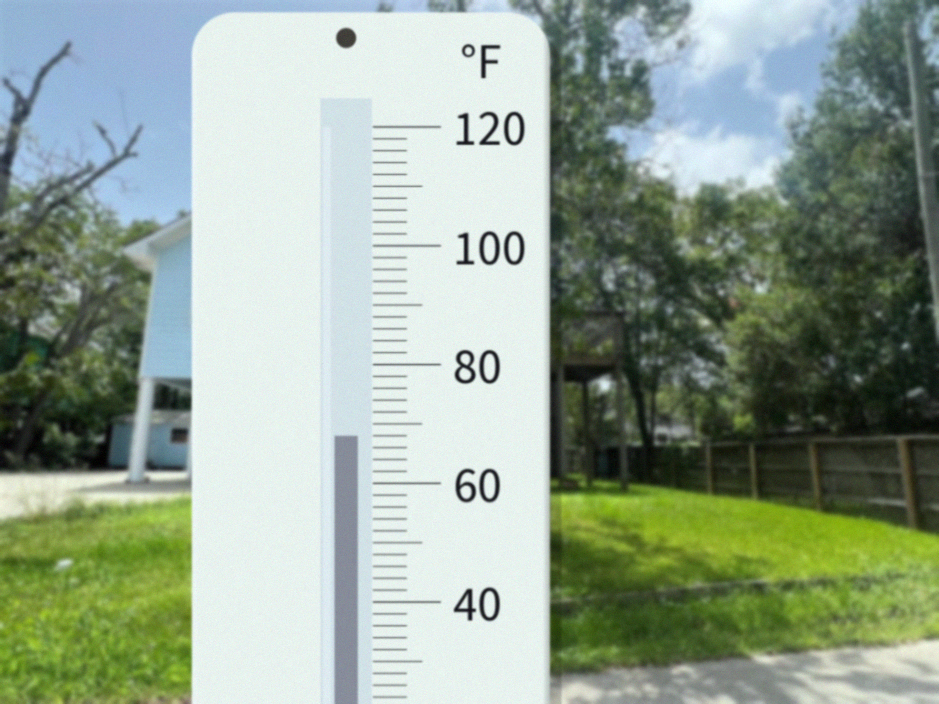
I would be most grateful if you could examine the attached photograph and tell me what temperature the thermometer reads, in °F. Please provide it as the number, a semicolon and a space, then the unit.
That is 68; °F
